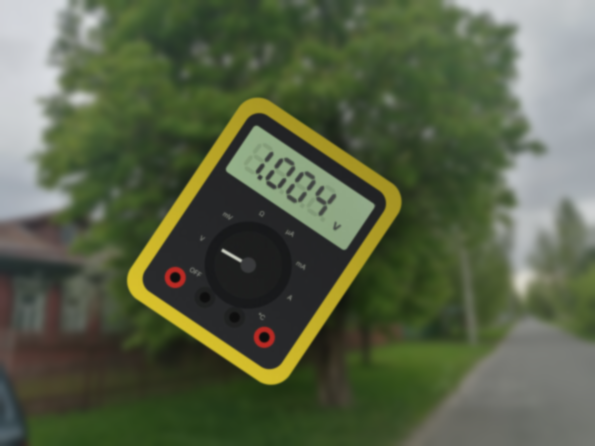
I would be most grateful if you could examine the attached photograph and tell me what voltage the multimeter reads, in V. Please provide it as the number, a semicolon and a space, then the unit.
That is 1.004; V
